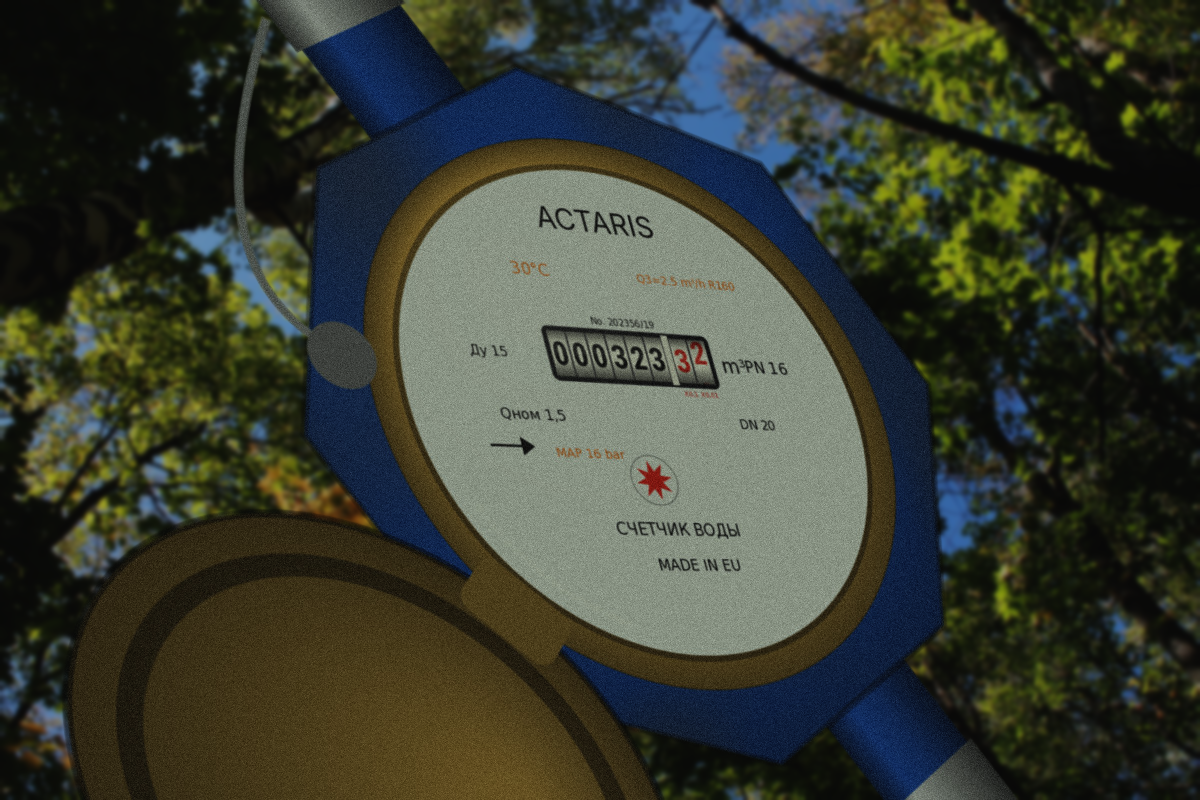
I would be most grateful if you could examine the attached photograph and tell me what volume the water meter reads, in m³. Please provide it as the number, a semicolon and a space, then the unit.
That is 323.32; m³
